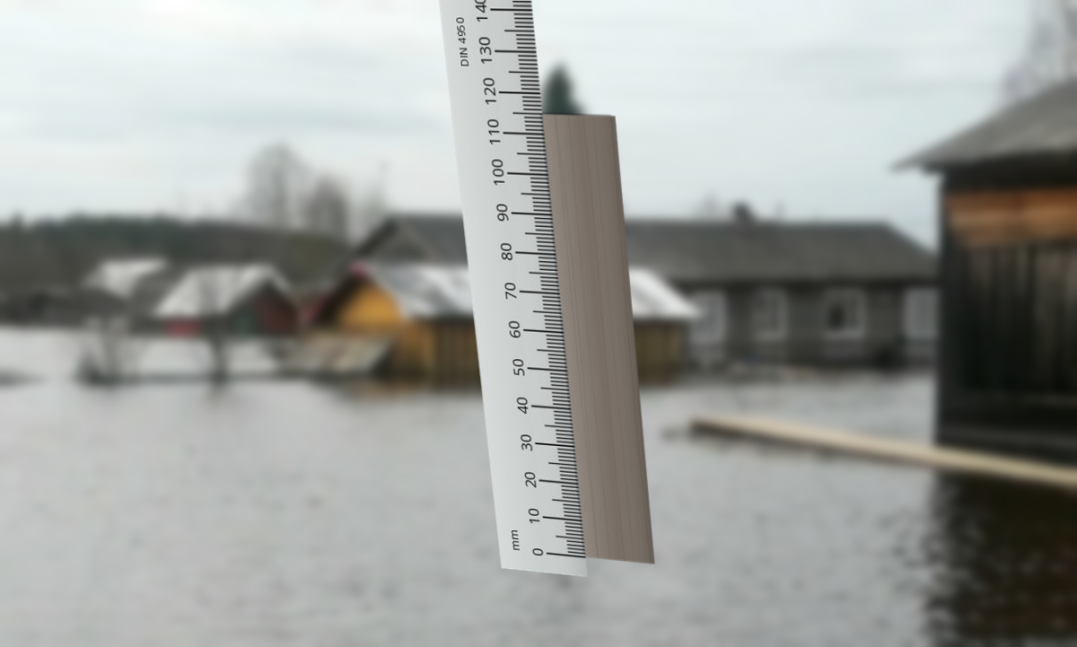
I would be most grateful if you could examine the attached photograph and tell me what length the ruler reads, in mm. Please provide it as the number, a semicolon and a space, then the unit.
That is 115; mm
